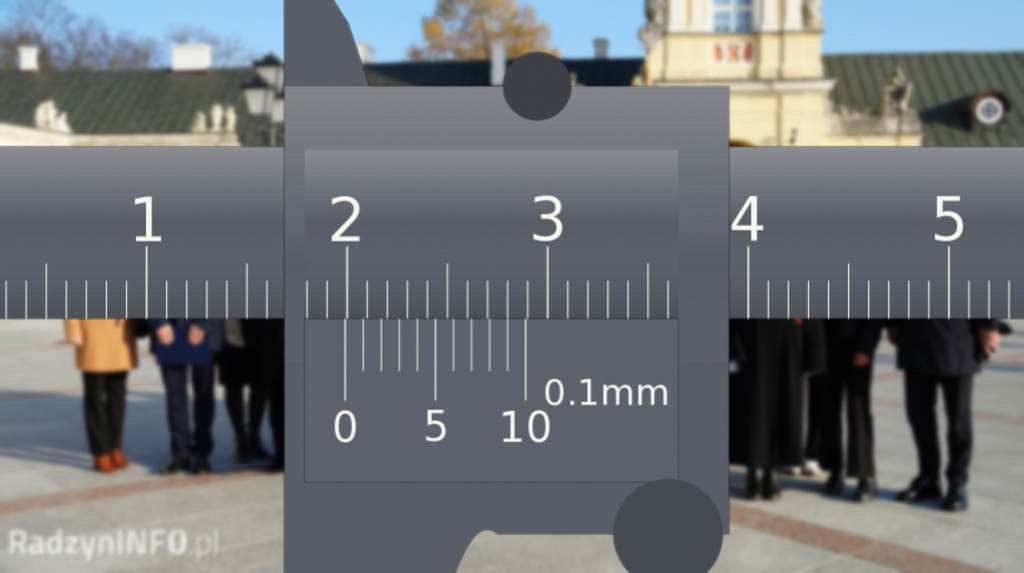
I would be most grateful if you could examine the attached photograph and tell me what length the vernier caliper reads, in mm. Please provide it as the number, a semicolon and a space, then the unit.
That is 19.9; mm
